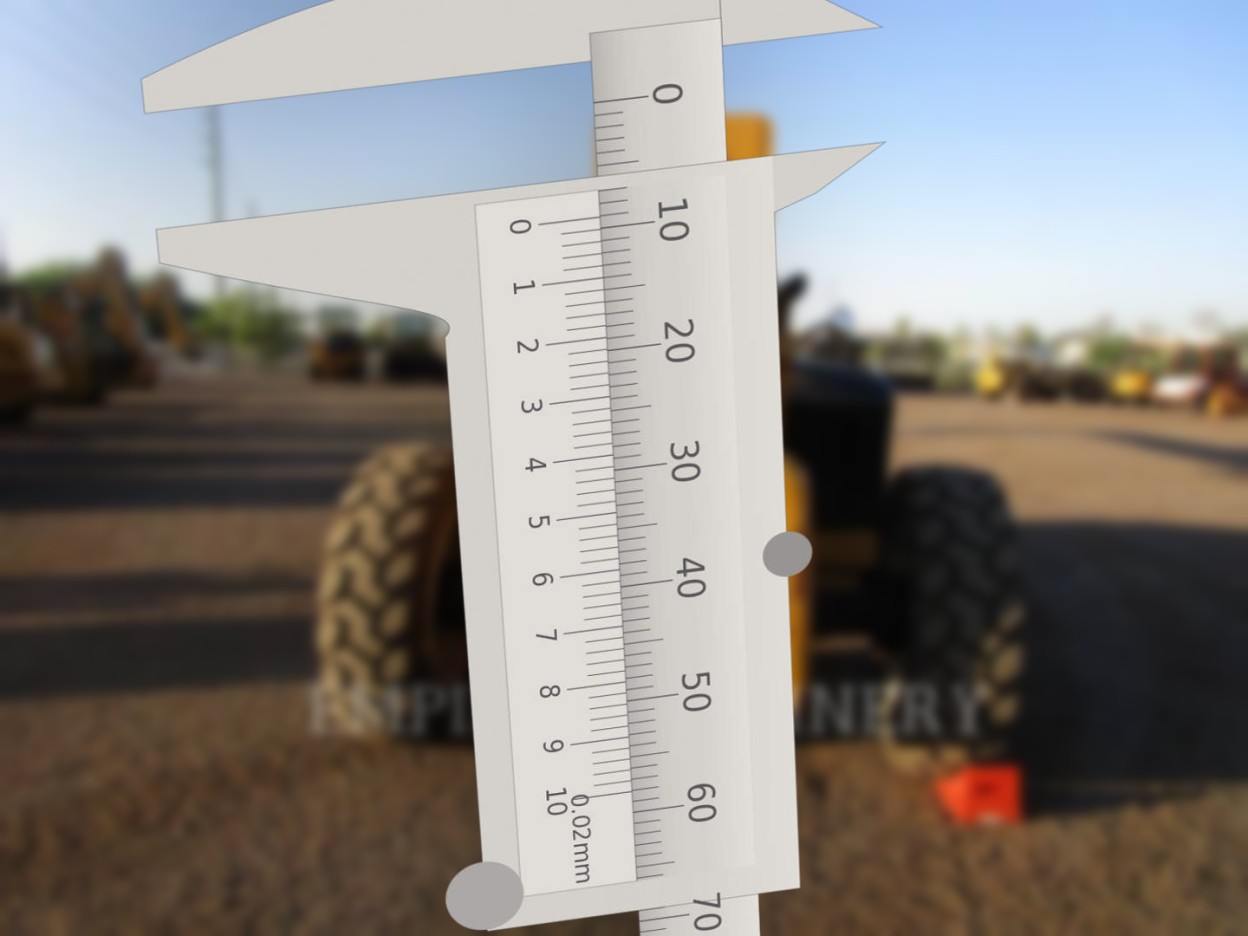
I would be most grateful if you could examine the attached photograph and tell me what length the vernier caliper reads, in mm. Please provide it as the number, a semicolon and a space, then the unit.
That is 9.1; mm
